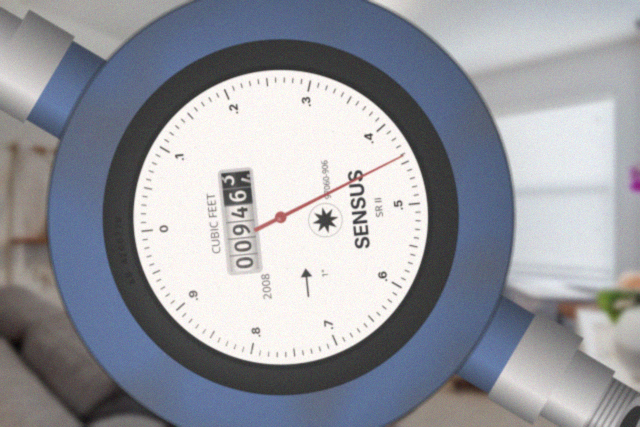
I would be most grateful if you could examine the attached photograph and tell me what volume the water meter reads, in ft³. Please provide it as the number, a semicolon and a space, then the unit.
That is 9463.44; ft³
